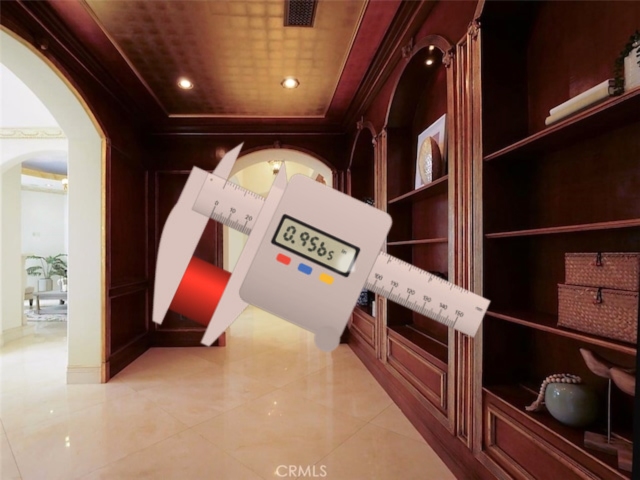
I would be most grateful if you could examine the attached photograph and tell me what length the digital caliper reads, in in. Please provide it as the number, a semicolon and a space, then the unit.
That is 0.9565; in
